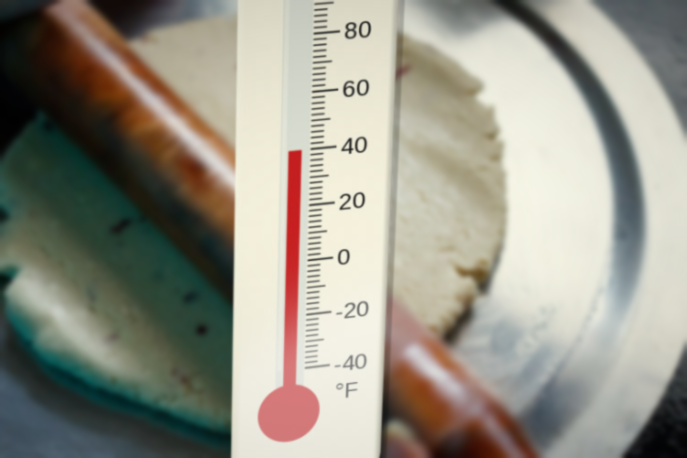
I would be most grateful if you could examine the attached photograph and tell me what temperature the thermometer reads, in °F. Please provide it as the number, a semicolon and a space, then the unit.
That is 40; °F
